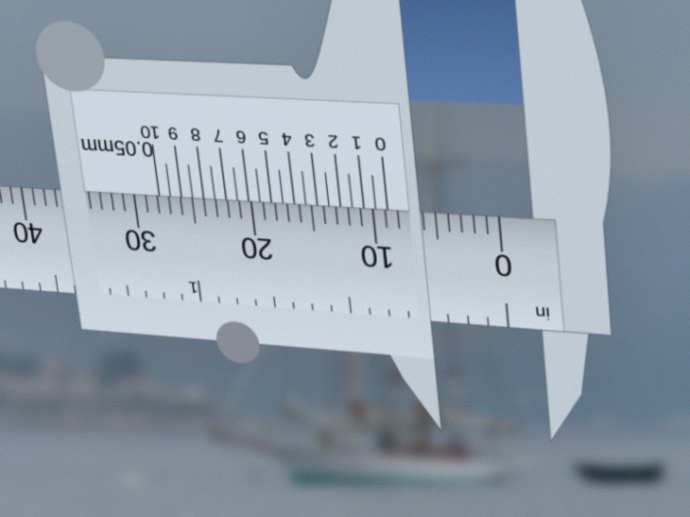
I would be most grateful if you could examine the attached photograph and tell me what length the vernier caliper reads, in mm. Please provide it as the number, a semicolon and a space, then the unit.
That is 8.8; mm
